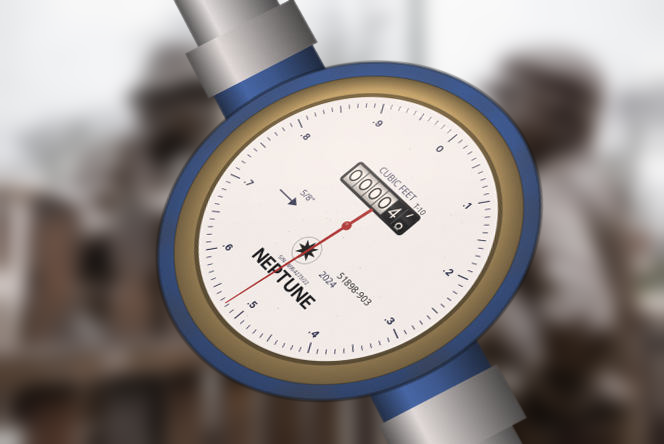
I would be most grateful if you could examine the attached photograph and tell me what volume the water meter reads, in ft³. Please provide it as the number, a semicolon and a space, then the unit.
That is 47.52; ft³
